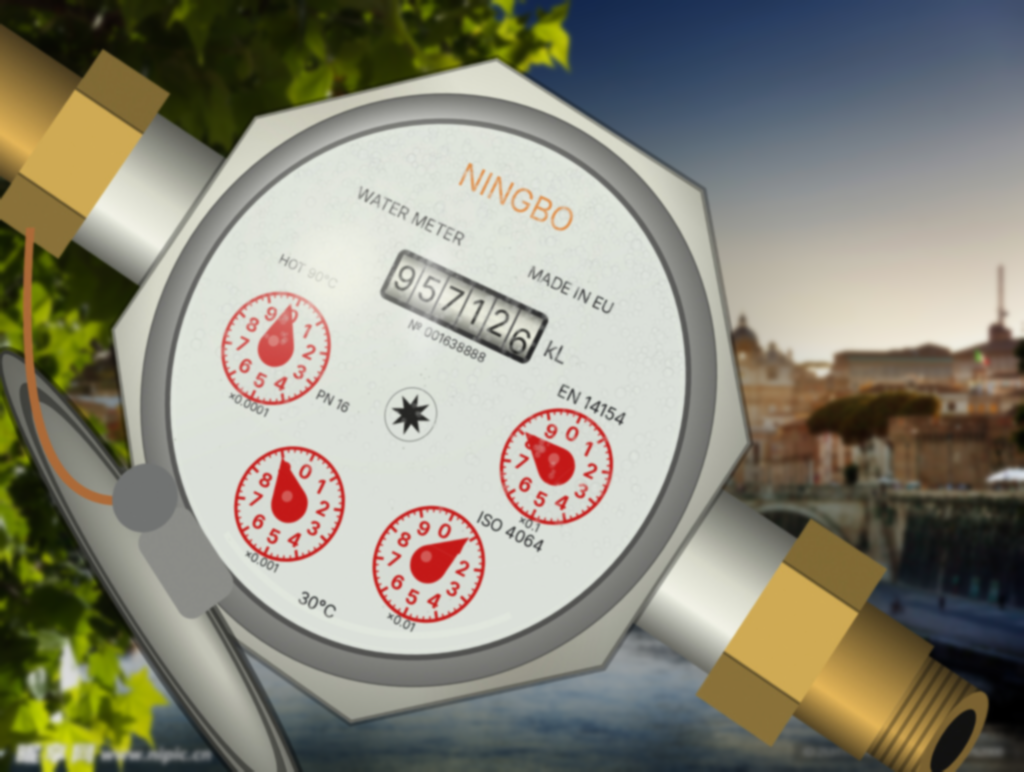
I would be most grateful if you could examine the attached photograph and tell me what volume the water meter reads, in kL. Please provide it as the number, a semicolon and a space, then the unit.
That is 957125.8089; kL
